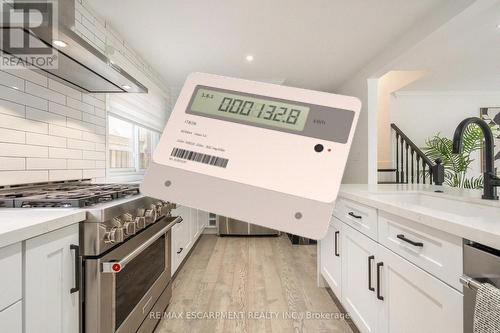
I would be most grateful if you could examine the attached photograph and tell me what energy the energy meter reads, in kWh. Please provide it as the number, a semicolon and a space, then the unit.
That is 132.8; kWh
